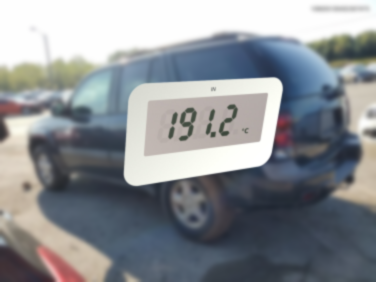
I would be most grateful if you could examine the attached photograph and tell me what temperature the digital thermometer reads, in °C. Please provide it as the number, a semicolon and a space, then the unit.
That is 191.2; °C
